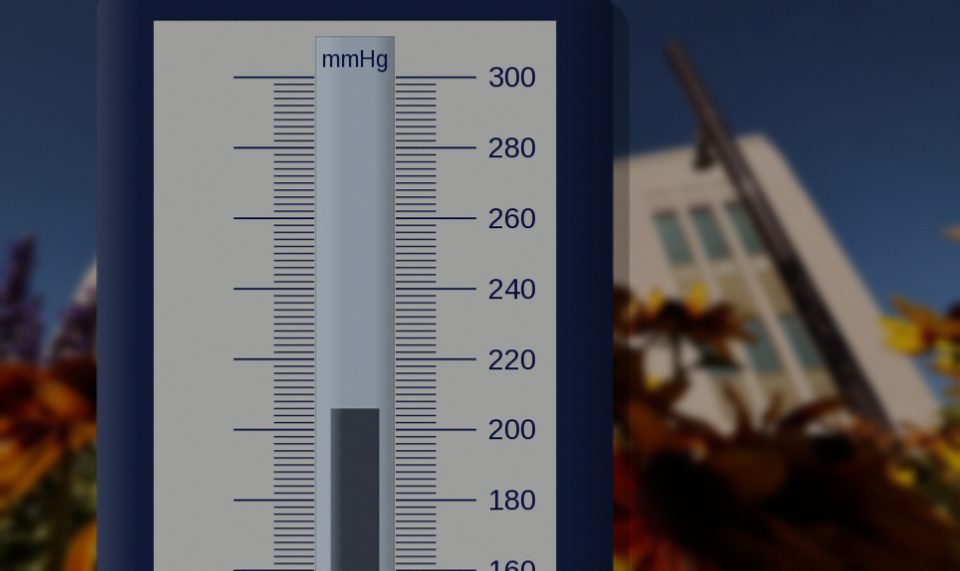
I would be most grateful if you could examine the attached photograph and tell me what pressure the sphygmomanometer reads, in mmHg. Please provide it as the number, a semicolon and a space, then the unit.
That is 206; mmHg
